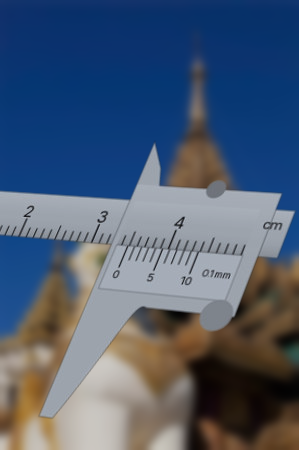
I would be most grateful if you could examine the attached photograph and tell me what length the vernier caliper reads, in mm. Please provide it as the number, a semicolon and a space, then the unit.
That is 34.8; mm
